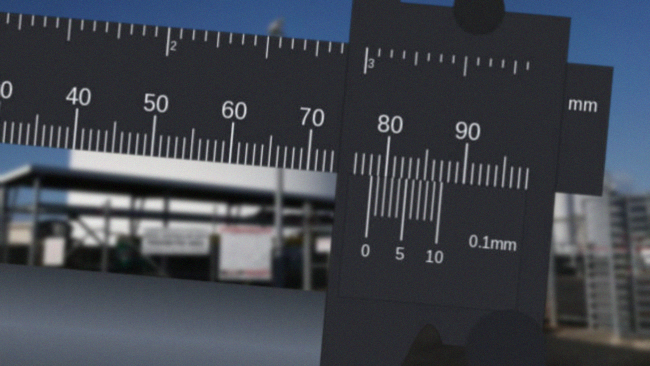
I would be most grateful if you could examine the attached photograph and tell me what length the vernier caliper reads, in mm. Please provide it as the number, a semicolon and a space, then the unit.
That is 78.2; mm
